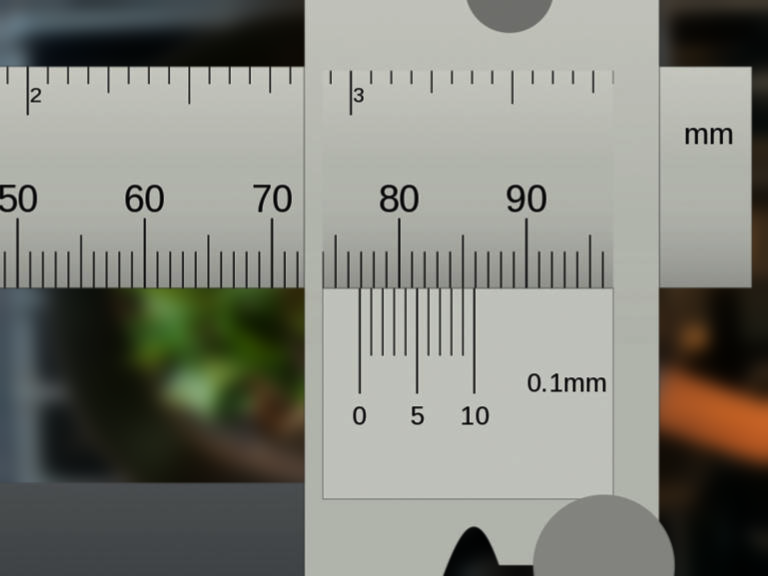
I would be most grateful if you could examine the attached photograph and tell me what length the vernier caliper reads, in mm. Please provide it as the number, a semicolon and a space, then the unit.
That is 76.9; mm
